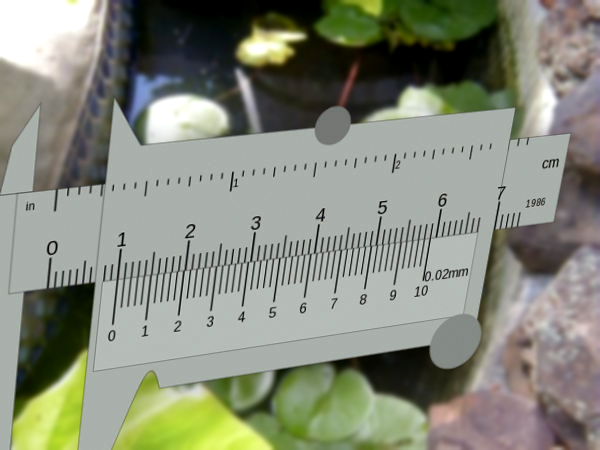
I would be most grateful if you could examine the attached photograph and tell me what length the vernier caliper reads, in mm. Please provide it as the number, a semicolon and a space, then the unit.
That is 10.0; mm
